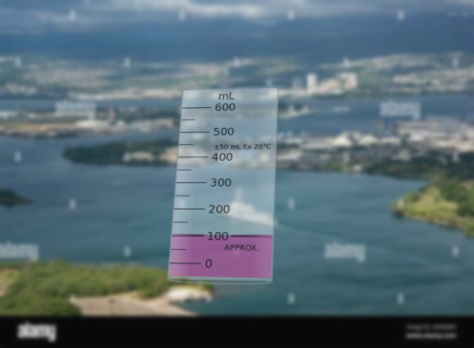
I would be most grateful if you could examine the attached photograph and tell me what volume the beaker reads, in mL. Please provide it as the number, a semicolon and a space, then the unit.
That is 100; mL
